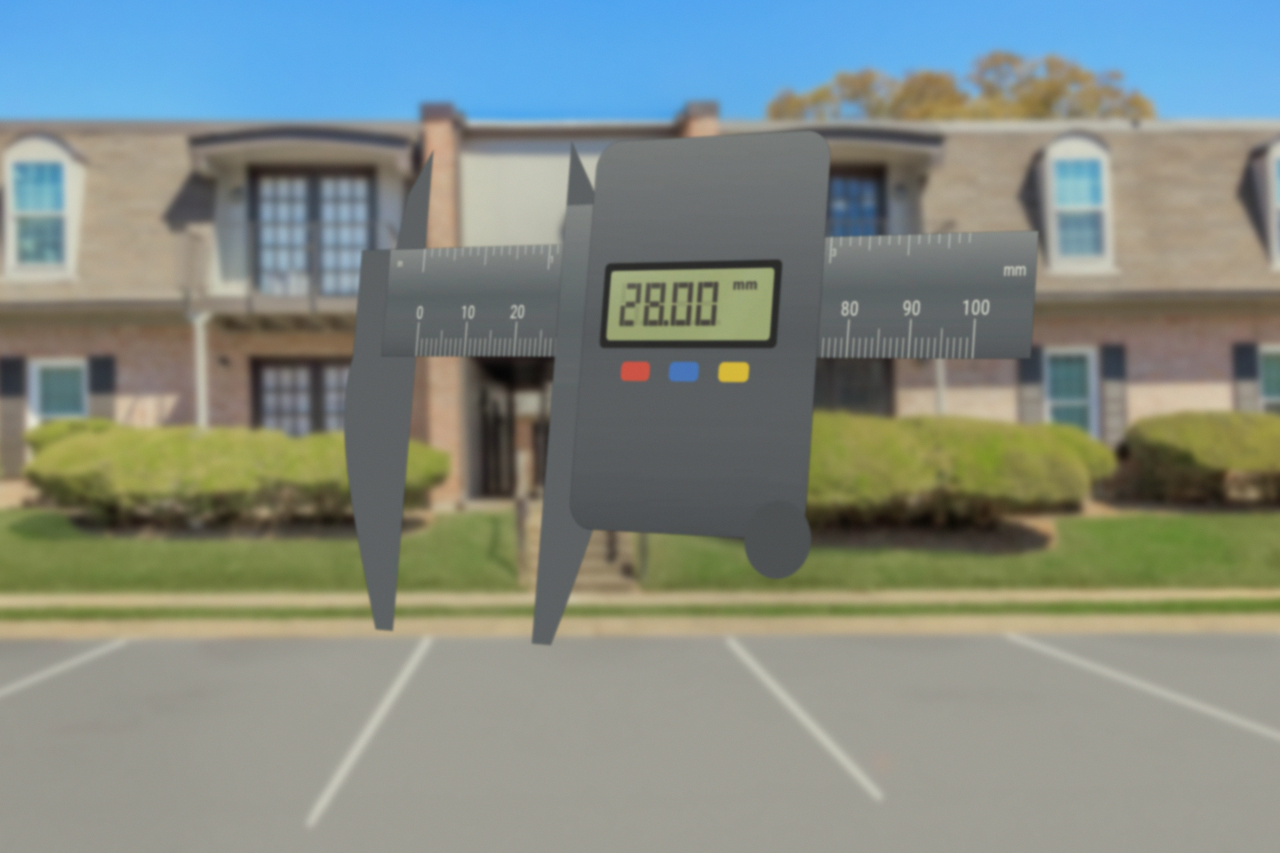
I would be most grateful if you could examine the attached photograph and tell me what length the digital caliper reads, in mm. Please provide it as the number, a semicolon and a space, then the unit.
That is 28.00; mm
